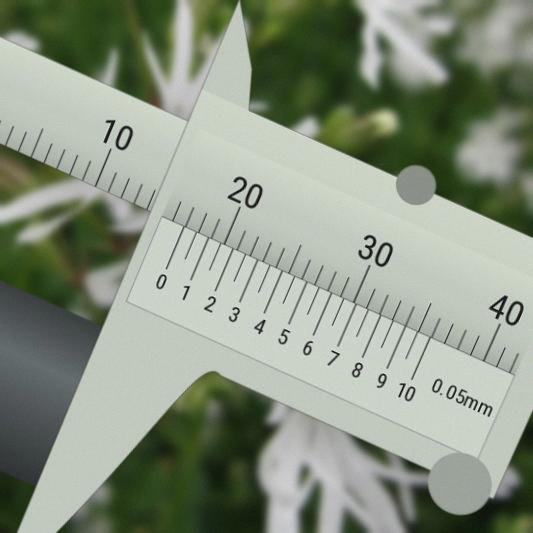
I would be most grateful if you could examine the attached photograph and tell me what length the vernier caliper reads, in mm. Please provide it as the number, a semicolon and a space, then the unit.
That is 16.9; mm
